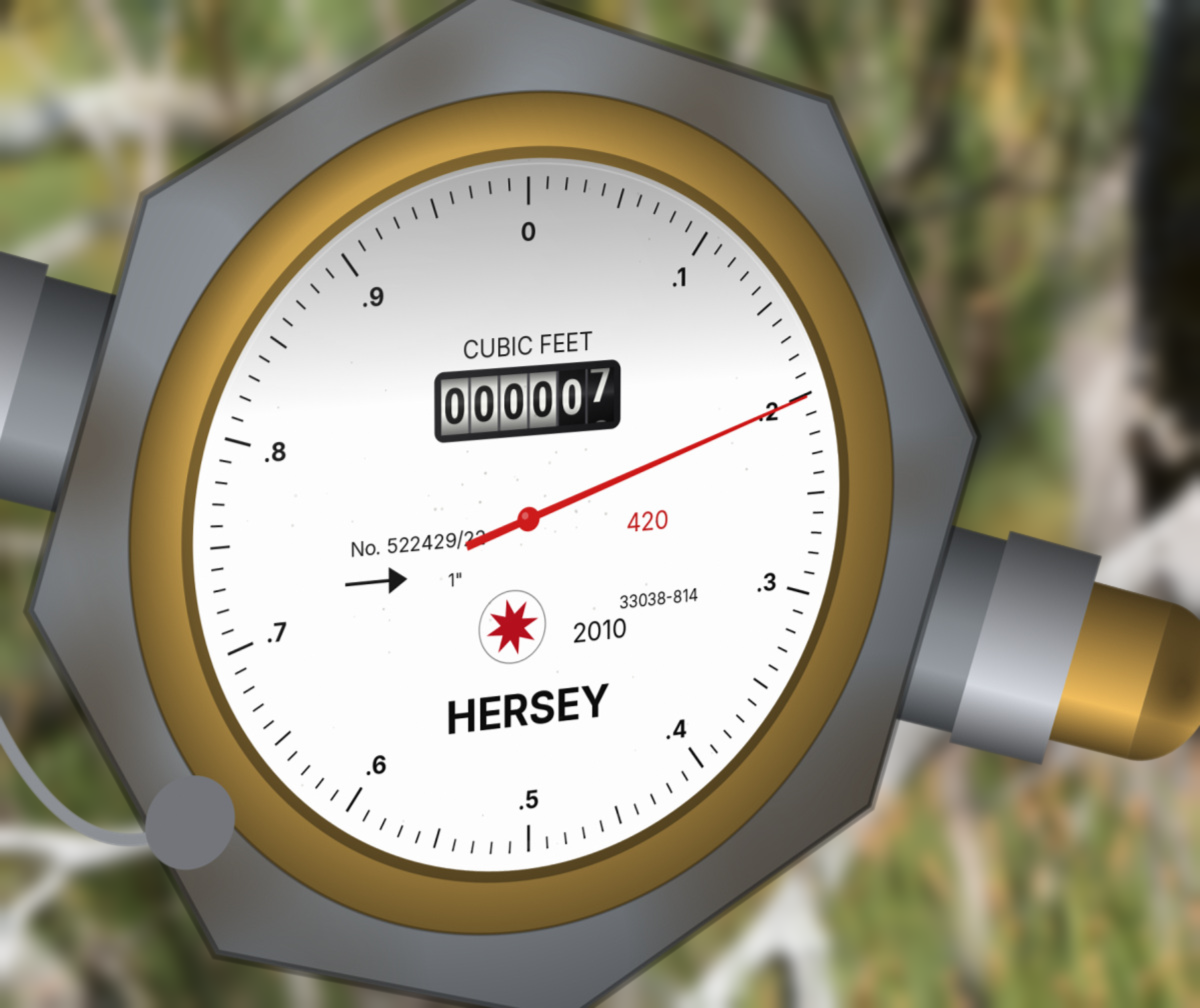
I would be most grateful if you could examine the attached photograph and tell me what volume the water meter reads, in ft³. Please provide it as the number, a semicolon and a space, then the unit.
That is 7.20; ft³
